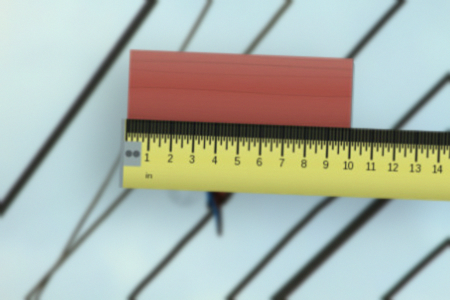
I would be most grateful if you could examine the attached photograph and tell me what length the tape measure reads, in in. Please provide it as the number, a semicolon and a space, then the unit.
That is 10; in
